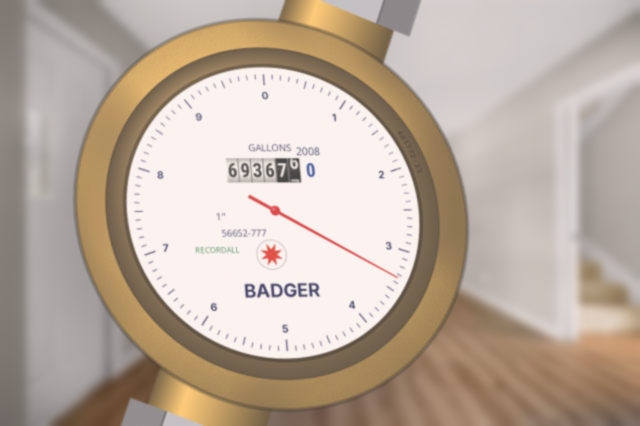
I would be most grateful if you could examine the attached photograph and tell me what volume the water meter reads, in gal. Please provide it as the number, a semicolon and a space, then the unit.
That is 6936763.3; gal
